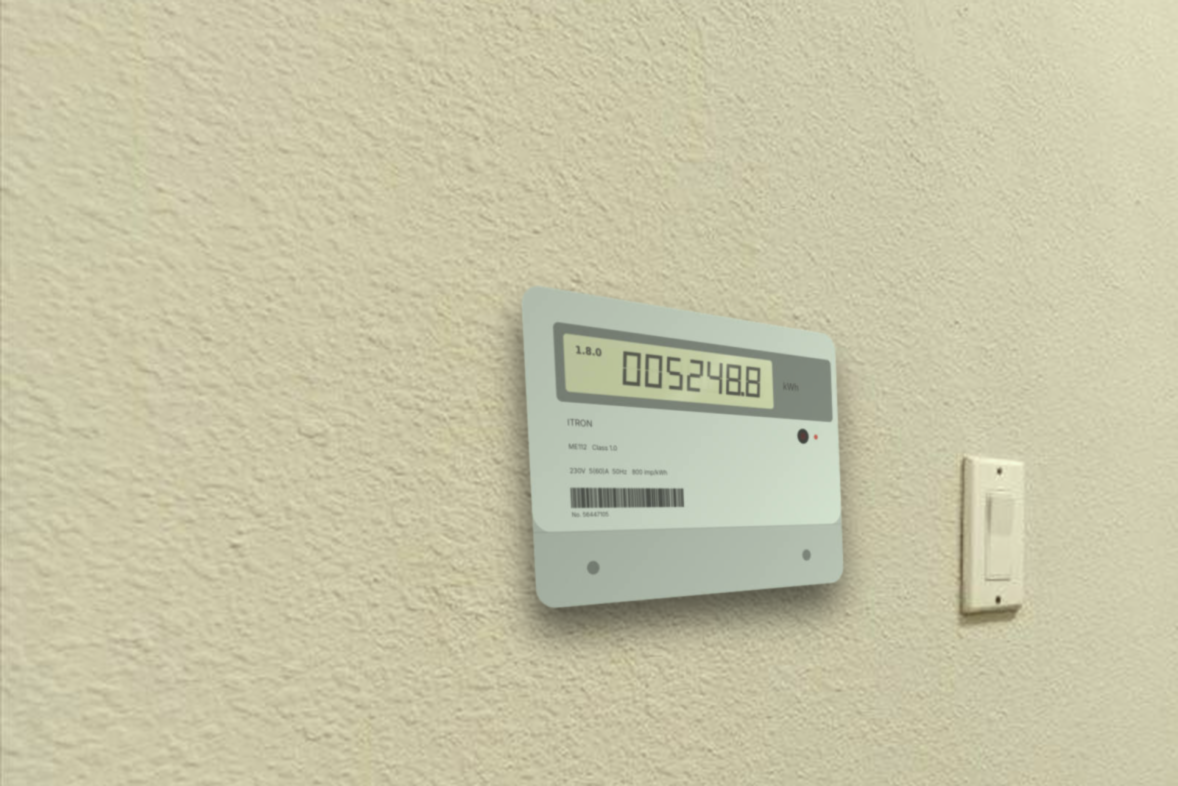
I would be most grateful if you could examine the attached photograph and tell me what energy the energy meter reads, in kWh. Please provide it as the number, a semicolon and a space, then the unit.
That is 5248.8; kWh
